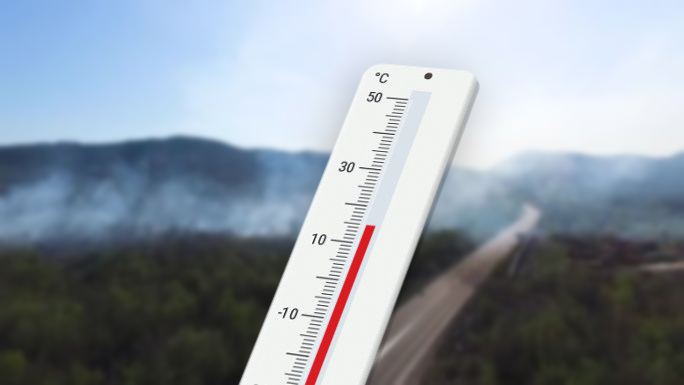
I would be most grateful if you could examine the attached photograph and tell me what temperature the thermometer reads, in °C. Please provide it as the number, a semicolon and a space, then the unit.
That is 15; °C
